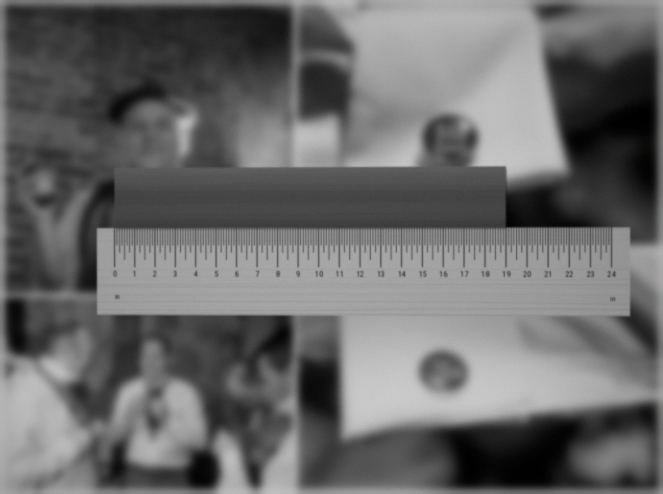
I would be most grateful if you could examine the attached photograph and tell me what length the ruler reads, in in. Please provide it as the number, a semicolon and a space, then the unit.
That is 19; in
